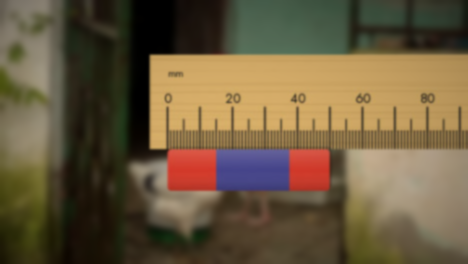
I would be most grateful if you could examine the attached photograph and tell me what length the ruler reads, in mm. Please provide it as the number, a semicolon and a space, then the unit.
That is 50; mm
